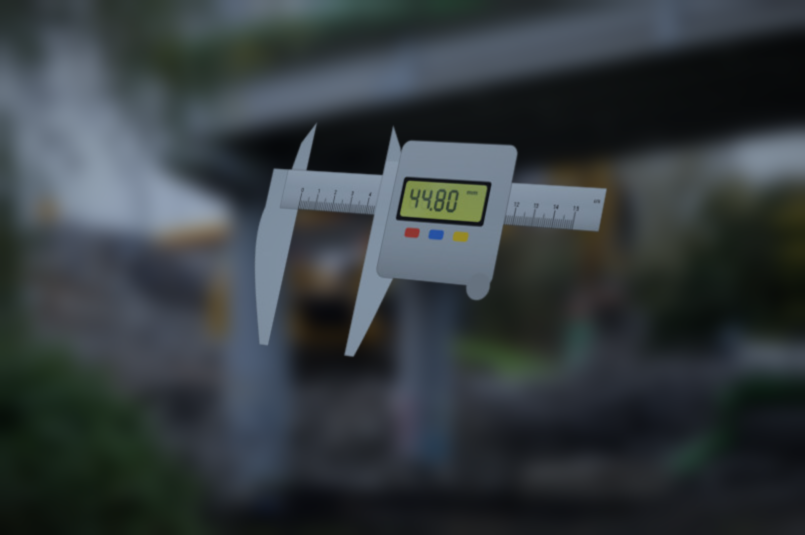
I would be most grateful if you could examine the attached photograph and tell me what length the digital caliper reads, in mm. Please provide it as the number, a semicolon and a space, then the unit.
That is 44.80; mm
